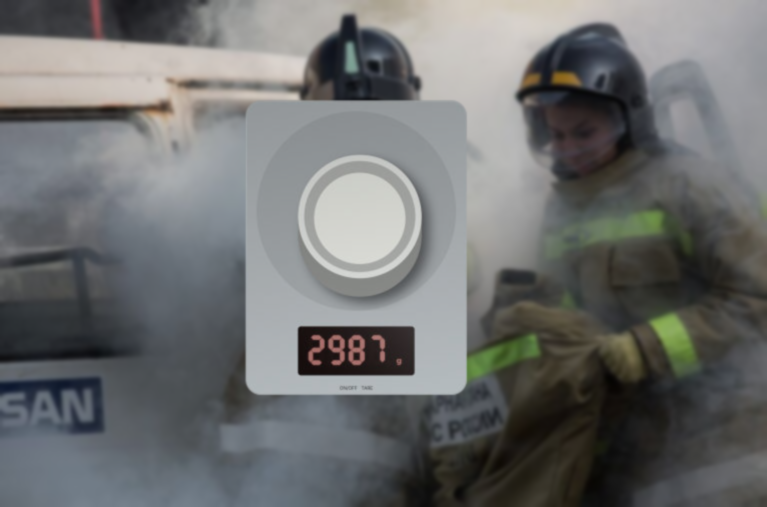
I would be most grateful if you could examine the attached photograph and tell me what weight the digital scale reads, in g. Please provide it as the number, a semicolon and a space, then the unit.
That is 2987; g
